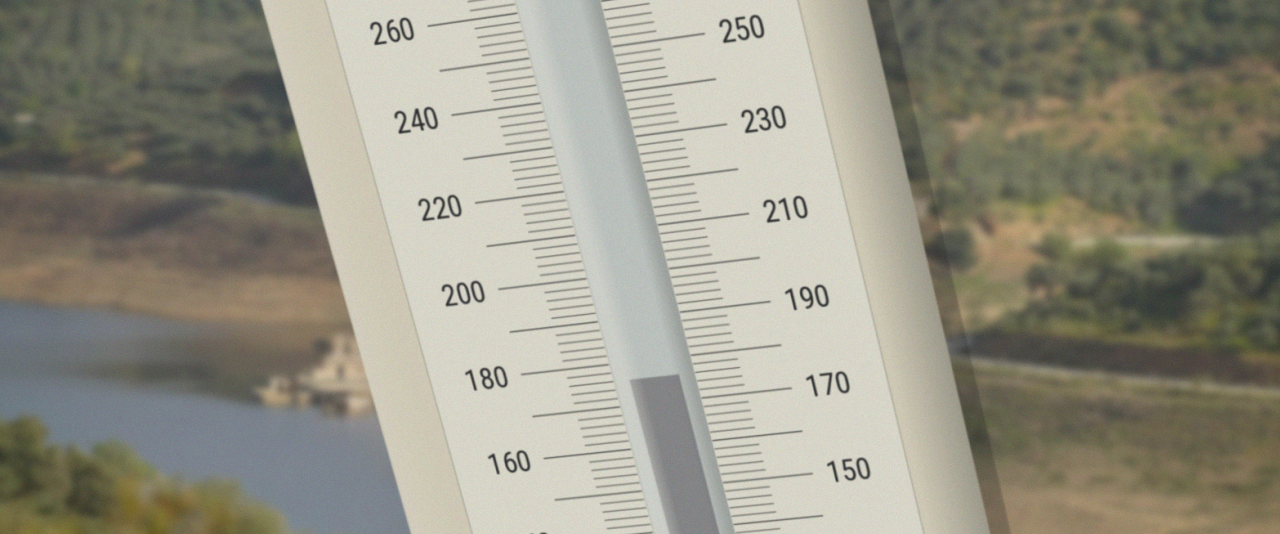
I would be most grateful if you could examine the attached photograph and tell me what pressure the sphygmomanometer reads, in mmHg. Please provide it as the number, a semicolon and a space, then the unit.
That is 176; mmHg
